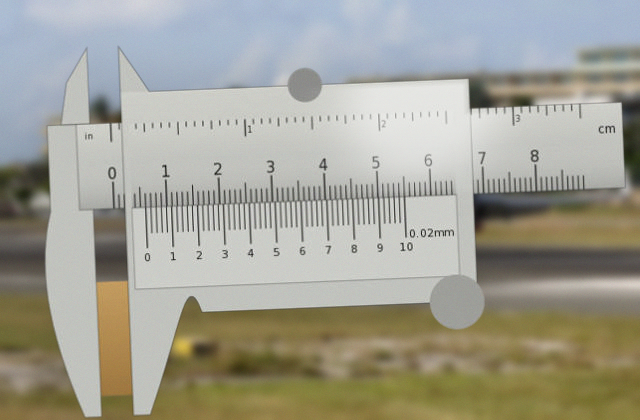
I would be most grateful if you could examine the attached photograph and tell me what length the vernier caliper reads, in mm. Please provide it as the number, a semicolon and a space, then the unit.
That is 6.0; mm
